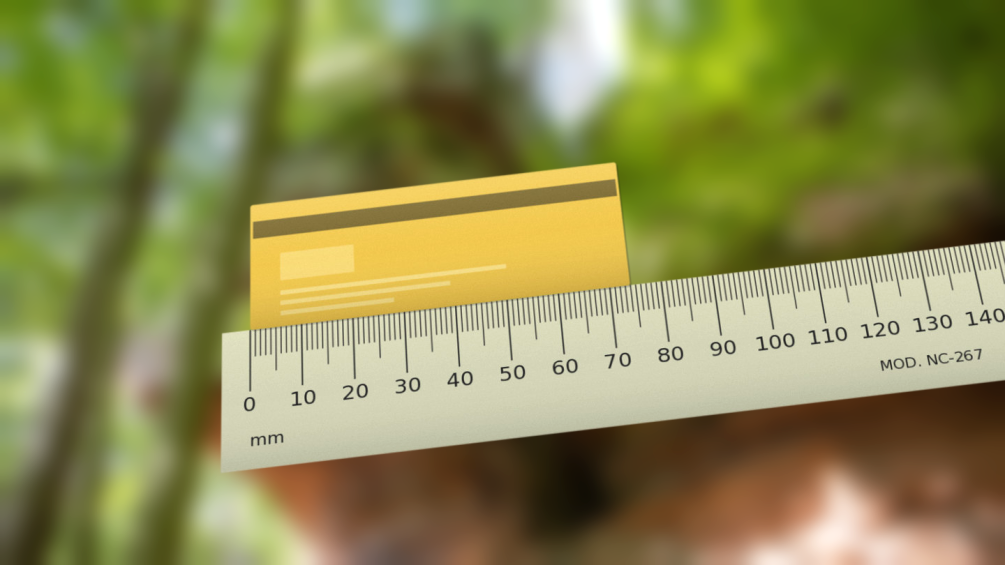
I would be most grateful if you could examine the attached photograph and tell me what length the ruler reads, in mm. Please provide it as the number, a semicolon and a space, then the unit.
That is 74; mm
